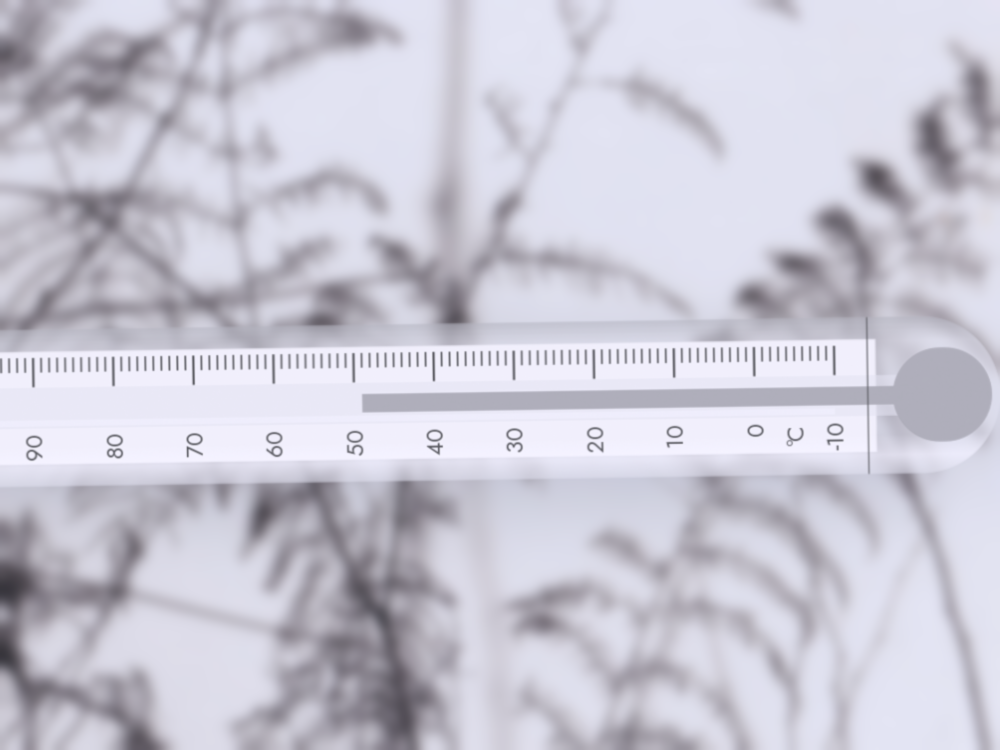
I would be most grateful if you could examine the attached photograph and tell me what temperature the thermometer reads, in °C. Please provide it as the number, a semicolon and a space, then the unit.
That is 49; °C
